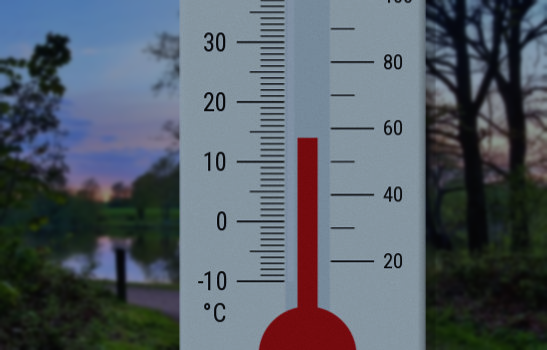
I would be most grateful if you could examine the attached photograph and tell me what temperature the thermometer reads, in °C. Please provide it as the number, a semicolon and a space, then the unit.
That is 14; °C
